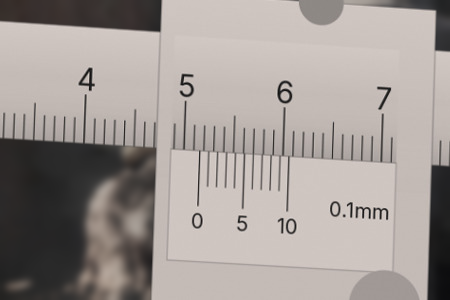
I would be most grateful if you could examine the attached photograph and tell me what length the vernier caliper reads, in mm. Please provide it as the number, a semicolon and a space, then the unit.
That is 51.6; mm
